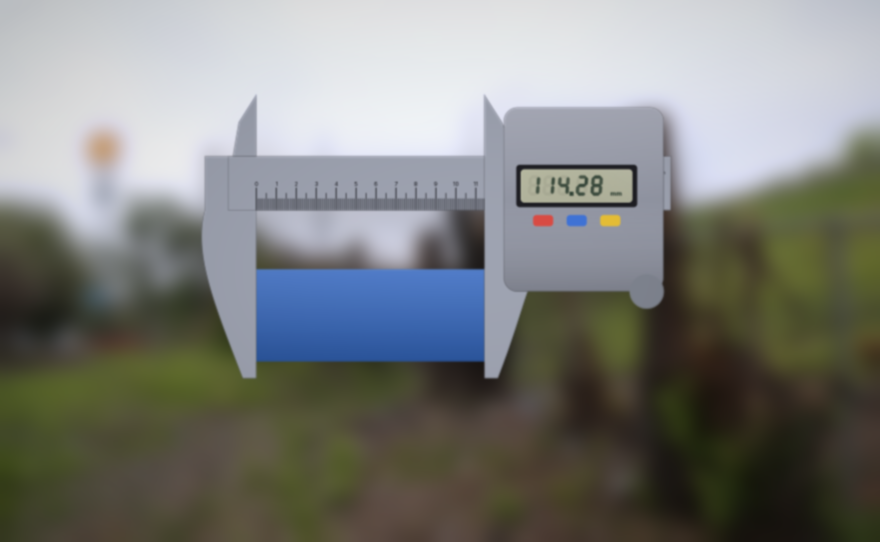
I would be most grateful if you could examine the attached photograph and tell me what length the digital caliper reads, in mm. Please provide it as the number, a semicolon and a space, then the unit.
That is 114.28; mm
